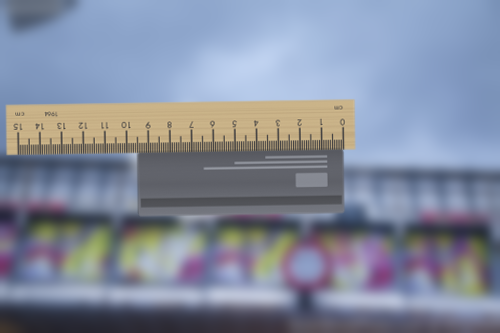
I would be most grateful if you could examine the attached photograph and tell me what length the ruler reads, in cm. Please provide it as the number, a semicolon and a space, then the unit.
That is 9.5; cm
